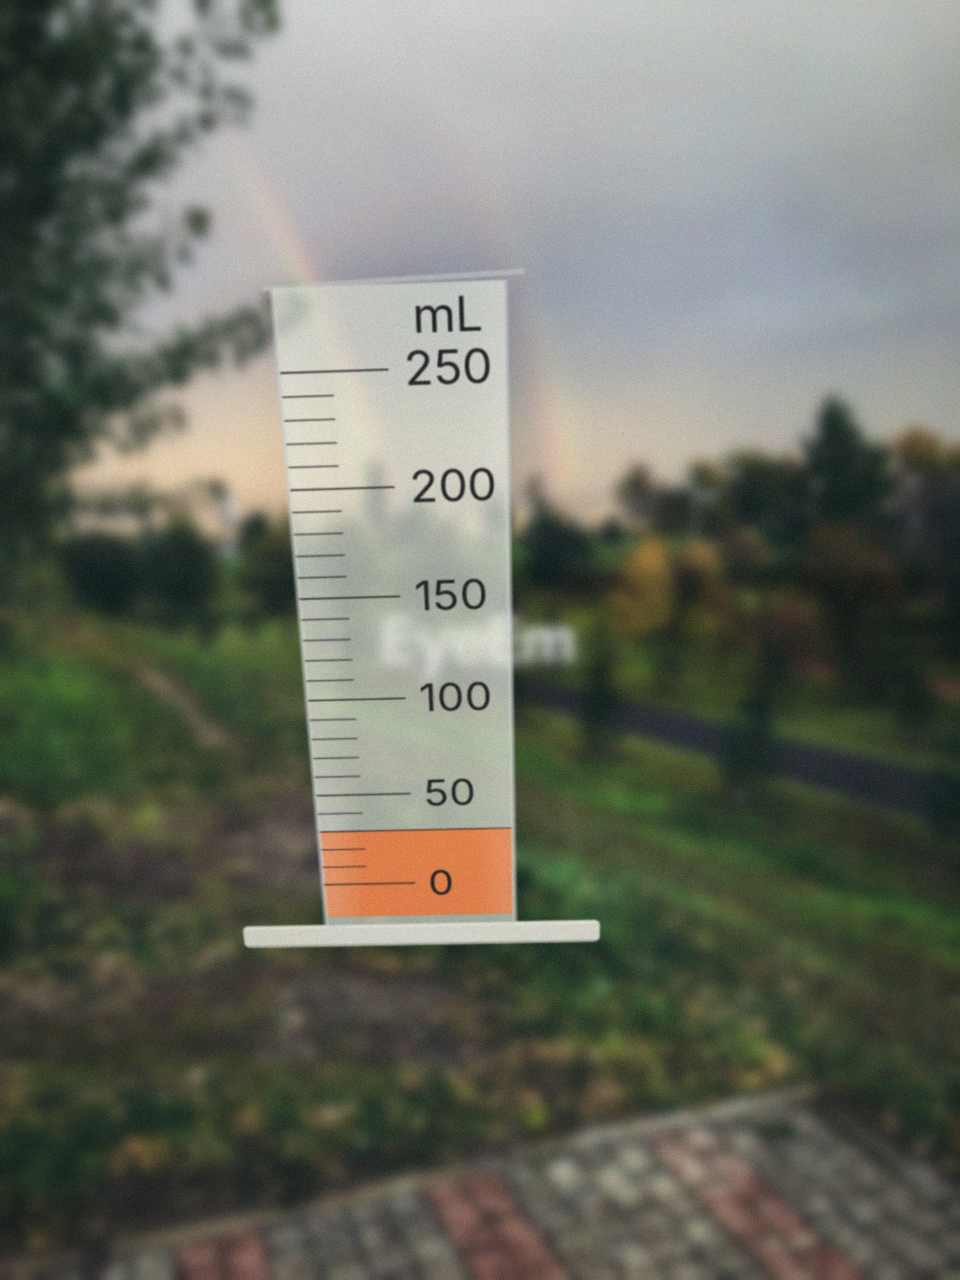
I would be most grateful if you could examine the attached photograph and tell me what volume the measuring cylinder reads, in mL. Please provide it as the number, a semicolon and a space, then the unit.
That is 30; mL
